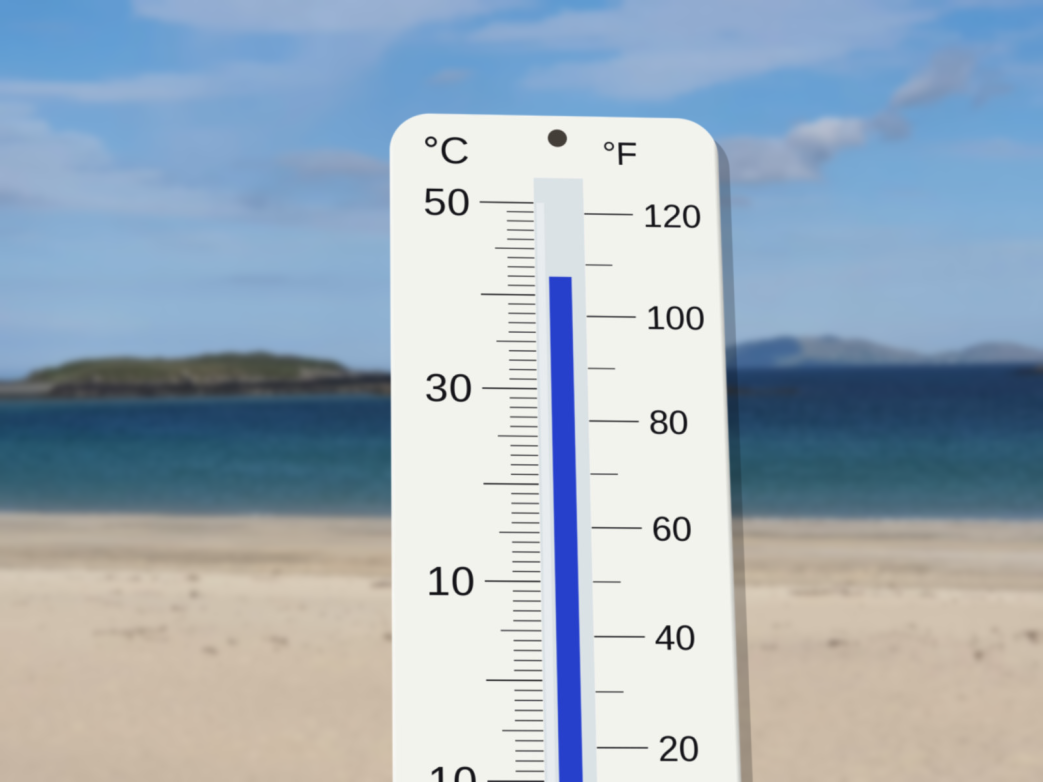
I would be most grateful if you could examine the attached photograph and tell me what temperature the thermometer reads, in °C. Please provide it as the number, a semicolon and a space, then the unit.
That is 42; °C
